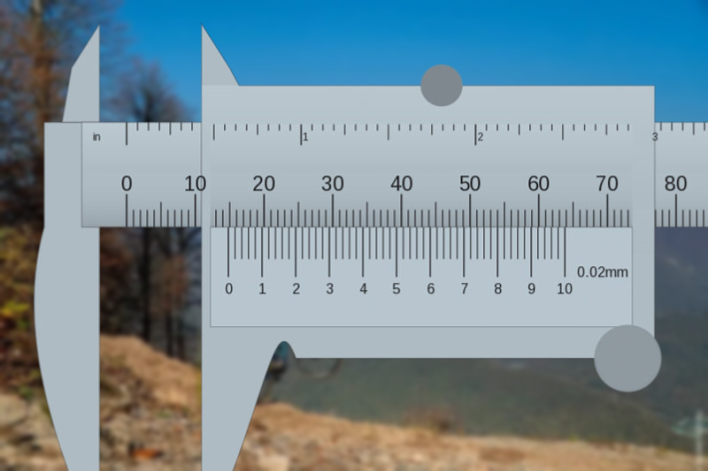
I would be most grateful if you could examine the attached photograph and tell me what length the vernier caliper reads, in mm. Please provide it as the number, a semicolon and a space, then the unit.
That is 14.8; mm
